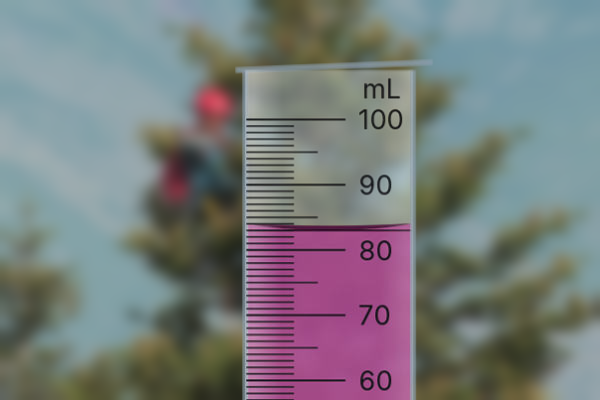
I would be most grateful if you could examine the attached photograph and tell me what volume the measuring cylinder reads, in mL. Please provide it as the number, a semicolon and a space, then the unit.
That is 83; mL
